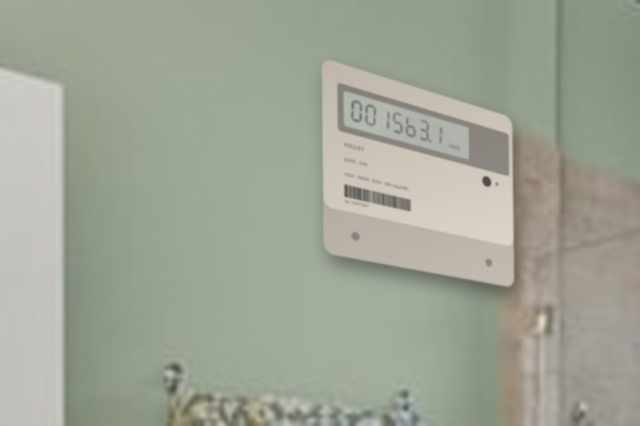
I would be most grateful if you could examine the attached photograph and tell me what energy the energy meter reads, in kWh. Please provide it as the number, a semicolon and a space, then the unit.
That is 1563.1; kWh
